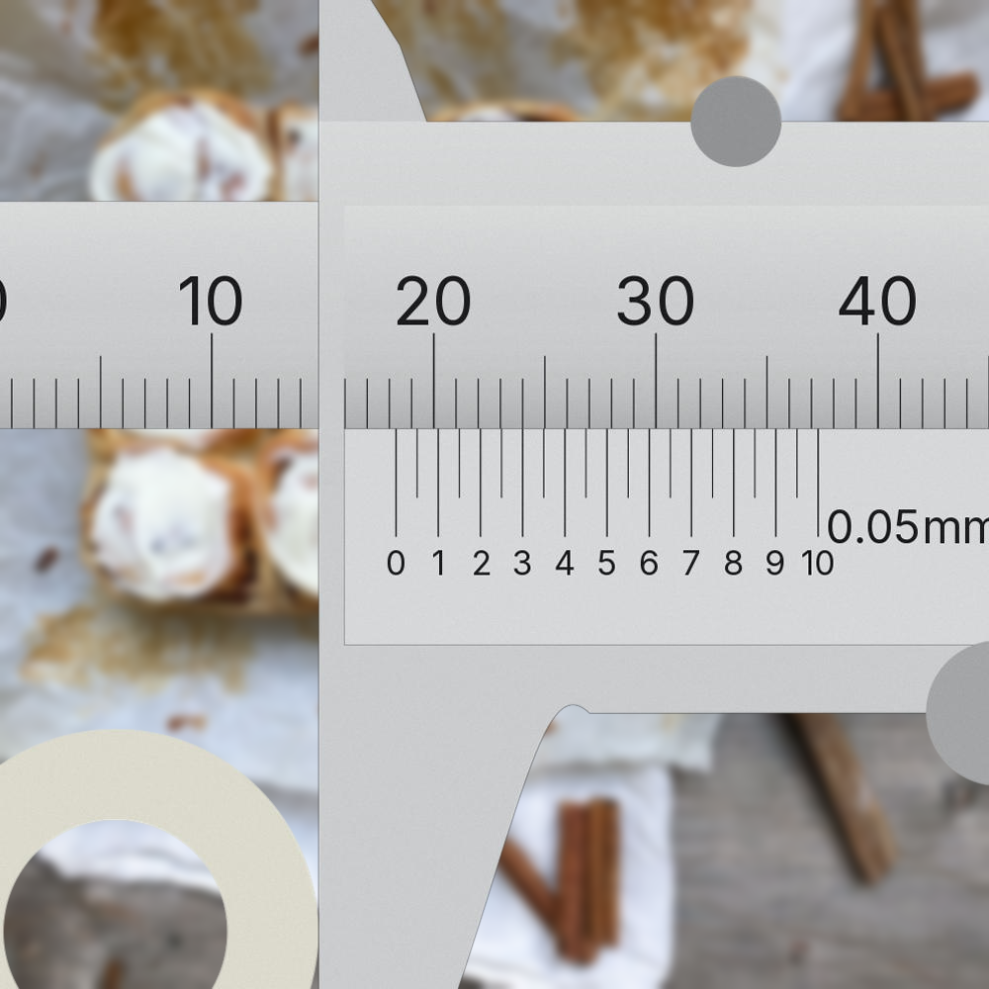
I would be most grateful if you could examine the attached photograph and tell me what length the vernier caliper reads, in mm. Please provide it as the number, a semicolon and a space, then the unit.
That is 18.30; mm
